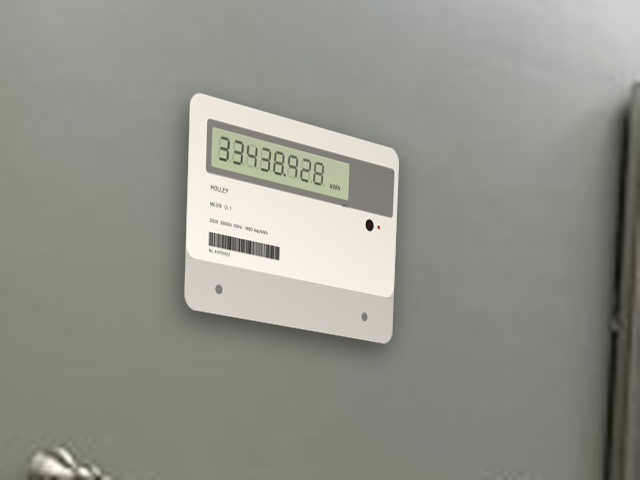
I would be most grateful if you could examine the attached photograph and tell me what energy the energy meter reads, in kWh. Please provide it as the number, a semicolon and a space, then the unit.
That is 33438.928; kWh
